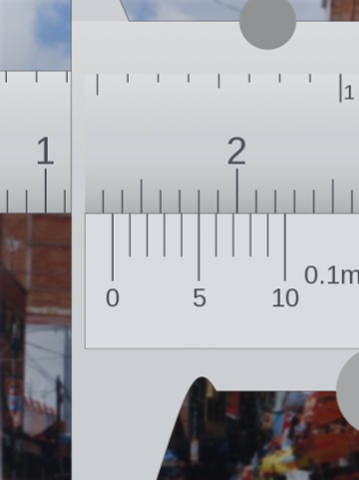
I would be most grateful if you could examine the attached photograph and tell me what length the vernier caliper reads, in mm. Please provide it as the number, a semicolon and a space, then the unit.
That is 13.5; mm
